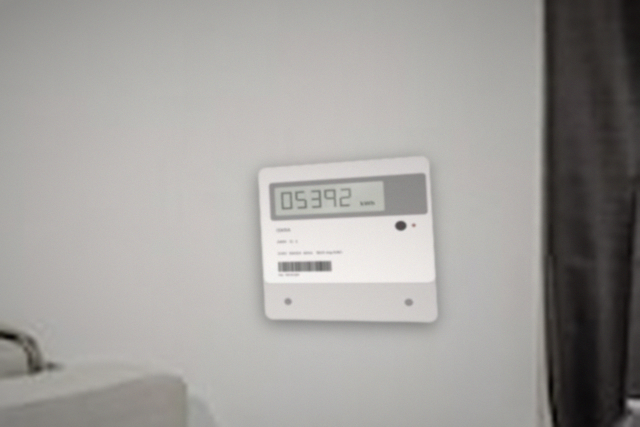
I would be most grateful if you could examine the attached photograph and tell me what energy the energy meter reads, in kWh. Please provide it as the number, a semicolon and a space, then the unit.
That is 5392; kWh
